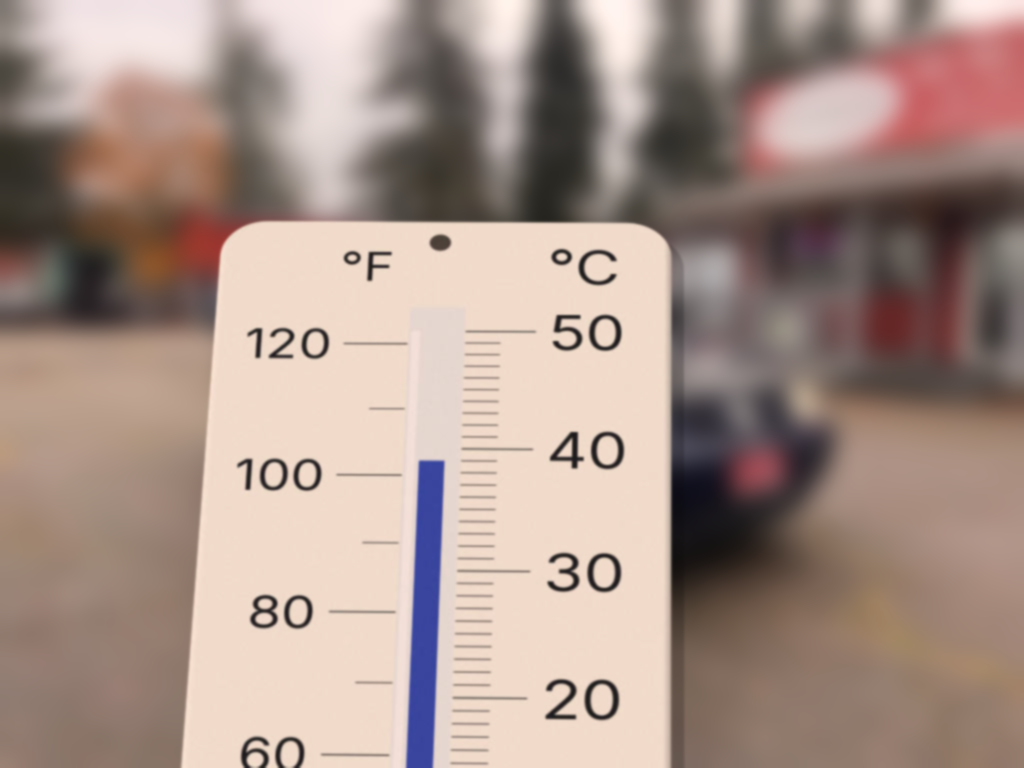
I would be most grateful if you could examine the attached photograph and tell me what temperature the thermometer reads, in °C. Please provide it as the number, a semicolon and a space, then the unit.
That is 39; °C
